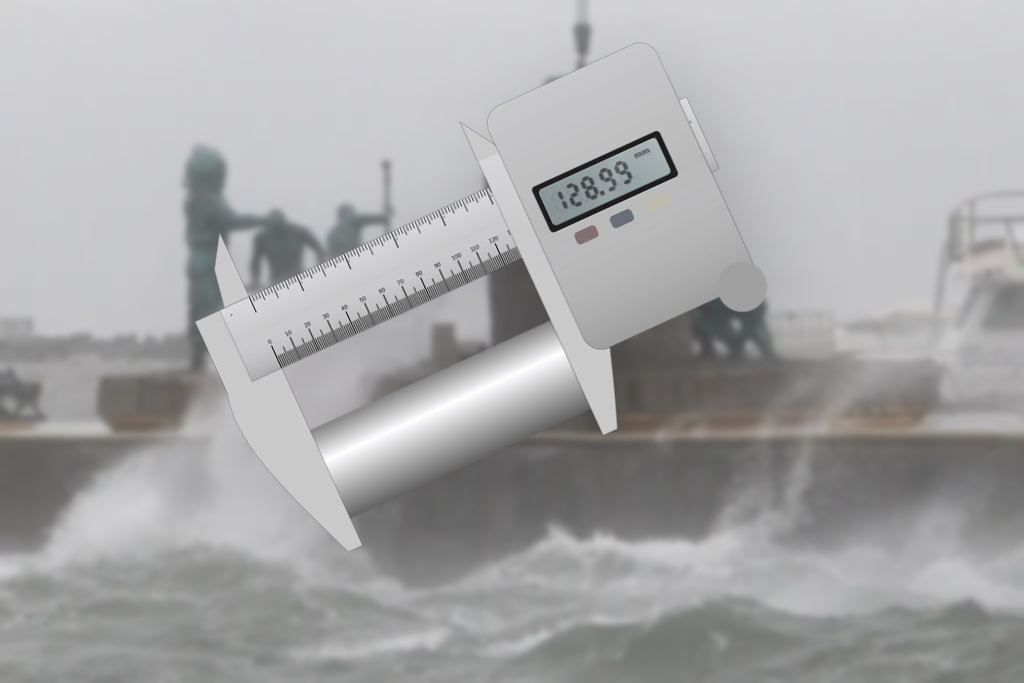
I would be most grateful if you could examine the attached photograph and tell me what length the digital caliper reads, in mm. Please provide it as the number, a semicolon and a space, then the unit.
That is 128.99; mm
